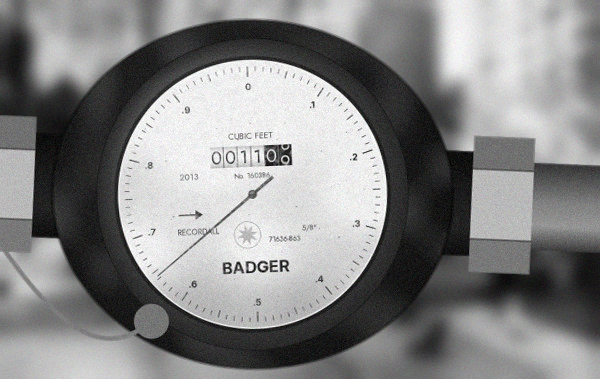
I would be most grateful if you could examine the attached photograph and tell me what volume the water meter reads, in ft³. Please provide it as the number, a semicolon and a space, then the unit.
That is 1108.64; ft³
